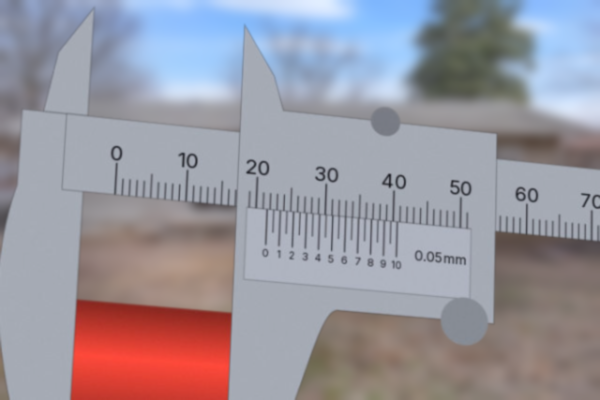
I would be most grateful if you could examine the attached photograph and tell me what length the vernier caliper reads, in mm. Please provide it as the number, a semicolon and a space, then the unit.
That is 21.6; mm
